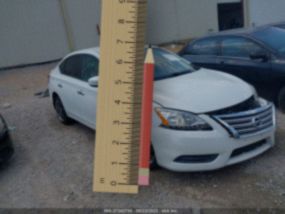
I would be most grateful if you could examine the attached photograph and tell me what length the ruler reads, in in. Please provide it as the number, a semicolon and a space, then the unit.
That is 7; in
